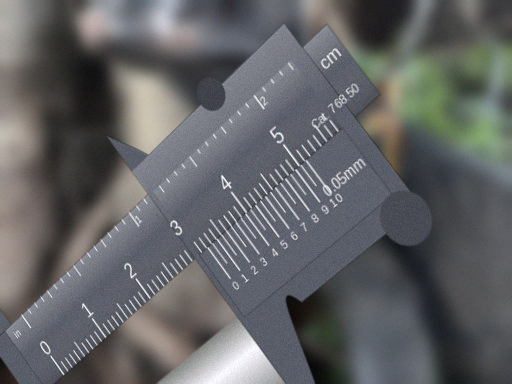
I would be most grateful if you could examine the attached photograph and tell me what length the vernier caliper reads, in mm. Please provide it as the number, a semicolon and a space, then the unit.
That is 32.2; mm
